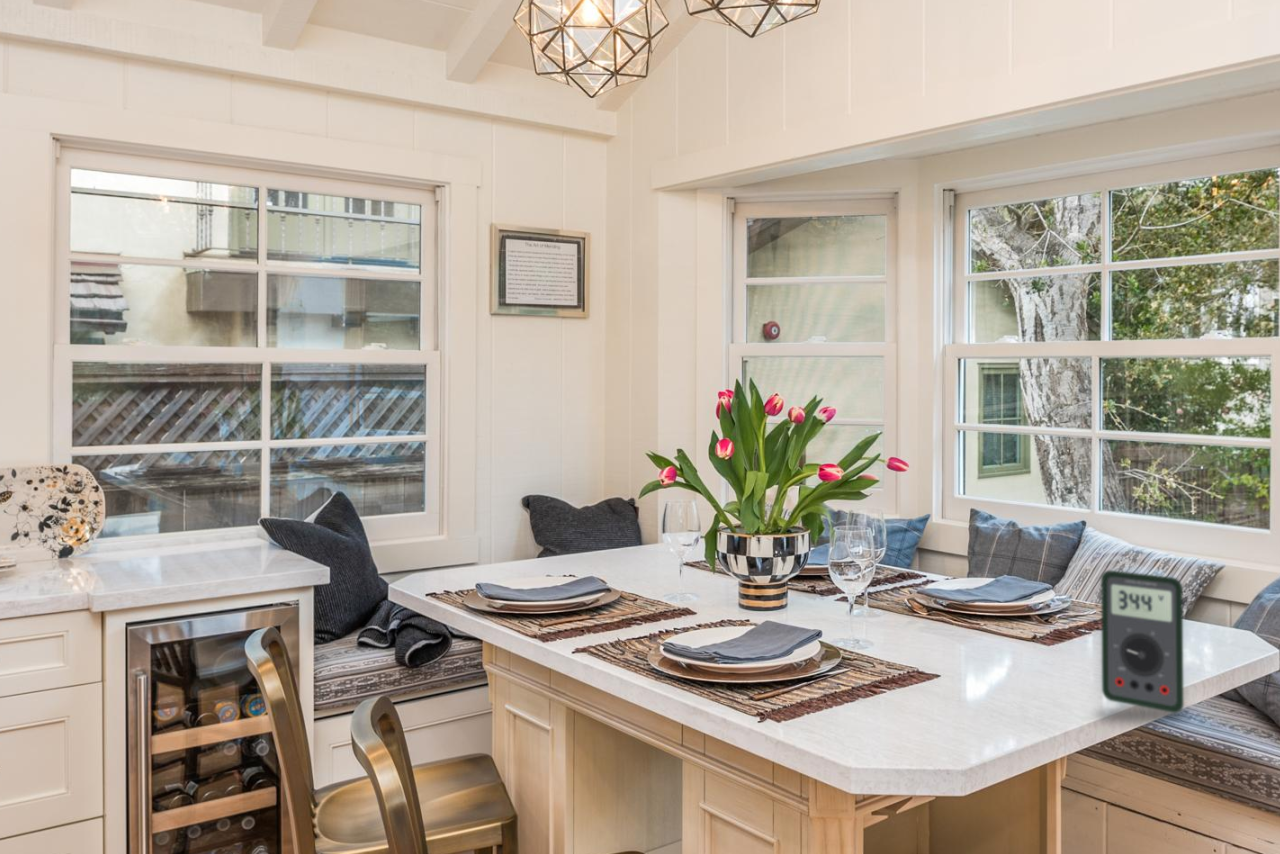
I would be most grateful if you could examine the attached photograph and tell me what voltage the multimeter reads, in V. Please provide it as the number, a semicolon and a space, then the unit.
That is 344; V
